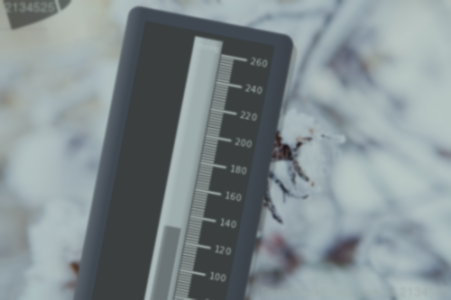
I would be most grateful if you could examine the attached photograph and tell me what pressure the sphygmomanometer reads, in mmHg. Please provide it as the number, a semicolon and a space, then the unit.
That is 130; mmHg
